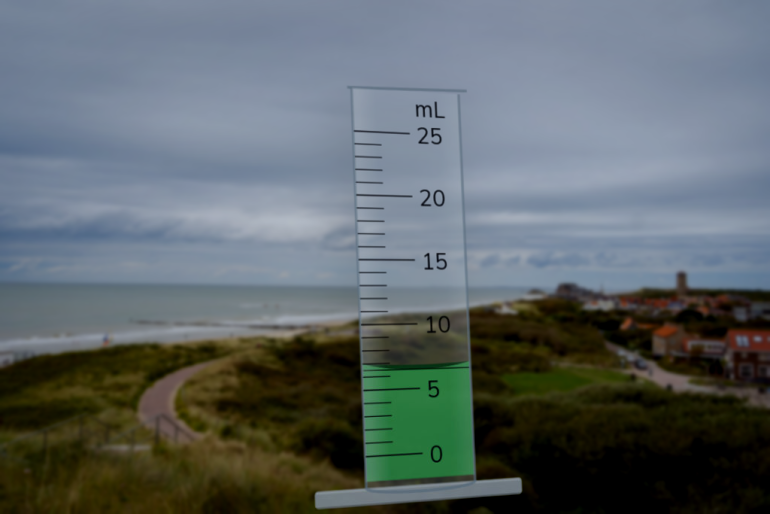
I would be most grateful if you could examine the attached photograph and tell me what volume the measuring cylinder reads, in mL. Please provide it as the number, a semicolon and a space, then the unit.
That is 6.5; mL
